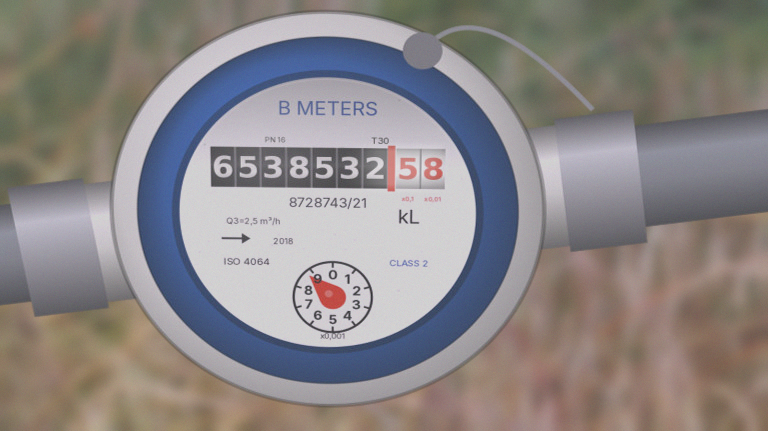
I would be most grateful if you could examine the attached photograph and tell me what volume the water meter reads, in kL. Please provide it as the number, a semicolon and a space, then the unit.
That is 6538532.588; kL
